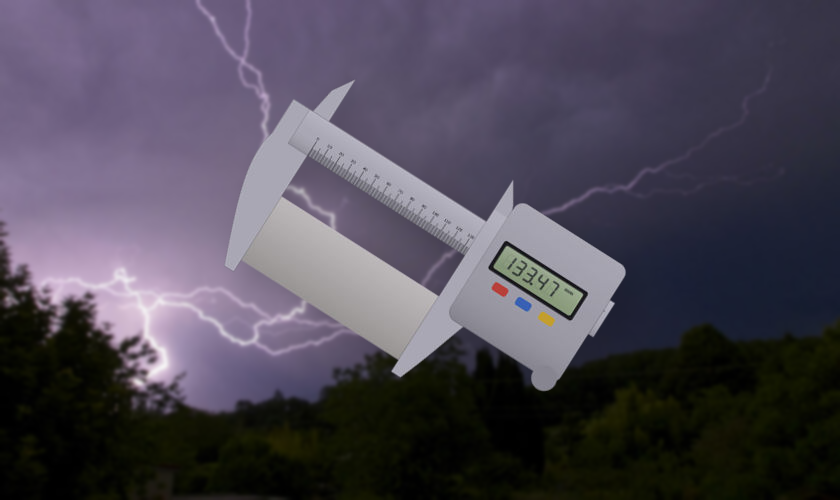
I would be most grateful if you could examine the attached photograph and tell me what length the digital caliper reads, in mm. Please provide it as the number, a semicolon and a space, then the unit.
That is 133.47; mm
